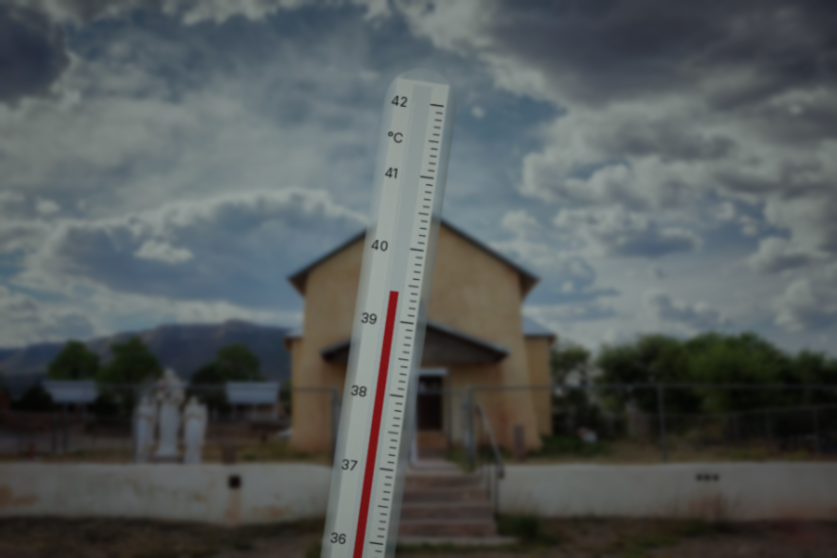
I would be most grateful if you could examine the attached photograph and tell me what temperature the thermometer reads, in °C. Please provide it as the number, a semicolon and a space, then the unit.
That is 39.4; °C
